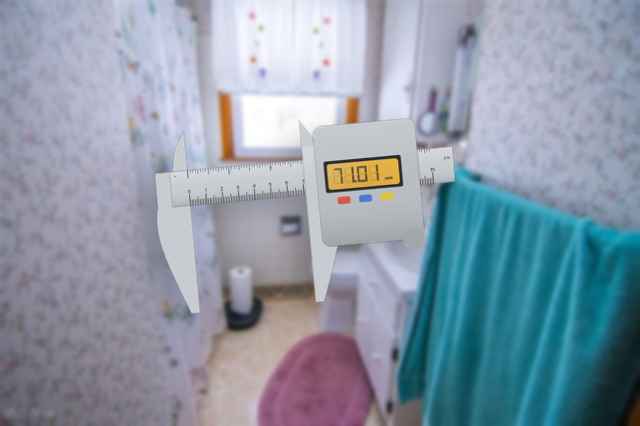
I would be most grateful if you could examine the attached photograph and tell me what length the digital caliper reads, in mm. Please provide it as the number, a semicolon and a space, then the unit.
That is 71.01; mm
